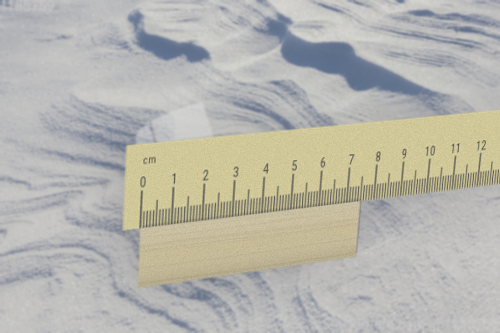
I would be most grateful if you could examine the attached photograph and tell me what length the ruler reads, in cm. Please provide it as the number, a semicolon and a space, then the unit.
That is 7.5; cm
